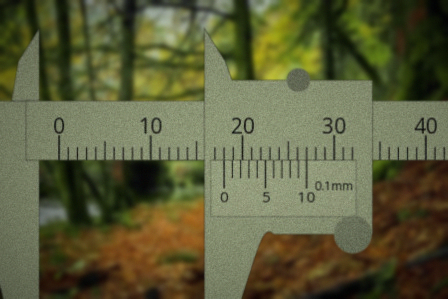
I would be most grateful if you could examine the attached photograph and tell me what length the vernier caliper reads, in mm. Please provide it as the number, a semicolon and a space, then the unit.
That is 18.0; mm
